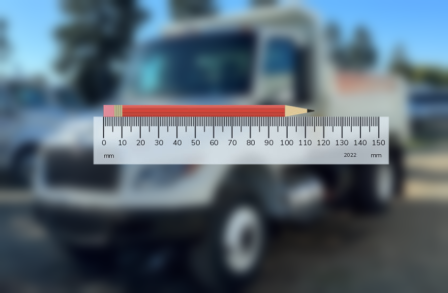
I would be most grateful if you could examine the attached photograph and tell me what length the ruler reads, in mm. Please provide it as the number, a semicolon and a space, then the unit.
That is 115; mm
